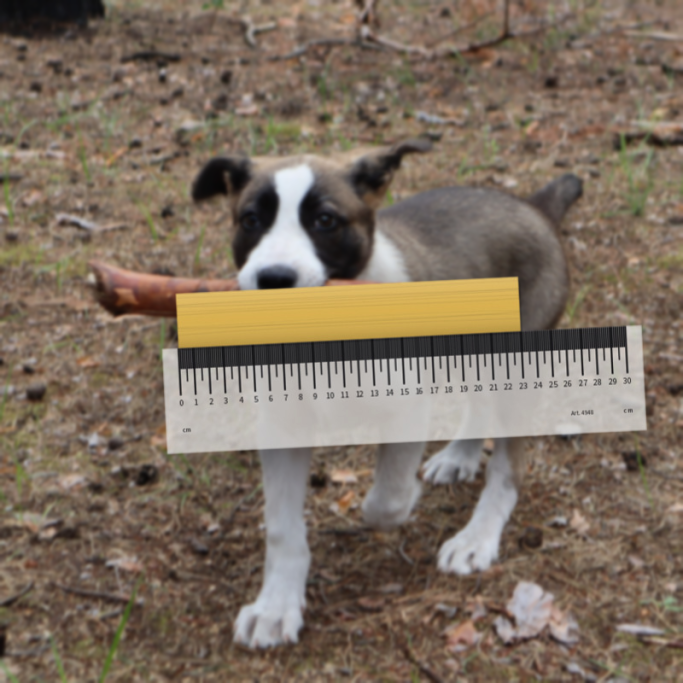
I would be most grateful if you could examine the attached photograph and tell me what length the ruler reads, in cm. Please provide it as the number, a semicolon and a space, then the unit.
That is 23; cm
